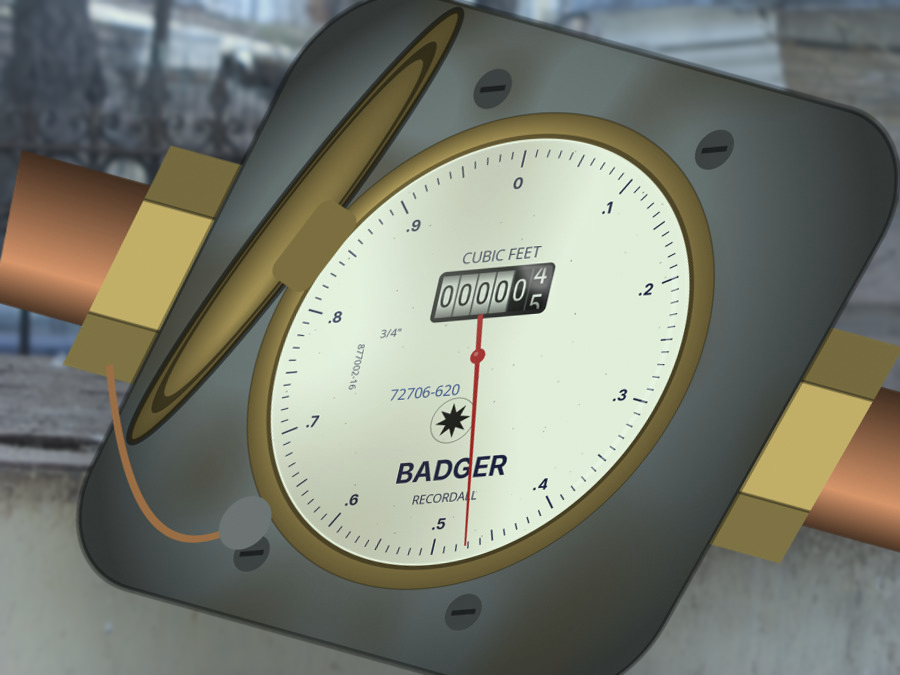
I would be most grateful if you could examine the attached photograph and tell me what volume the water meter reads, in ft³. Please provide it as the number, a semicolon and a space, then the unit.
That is 4.47; ft³
